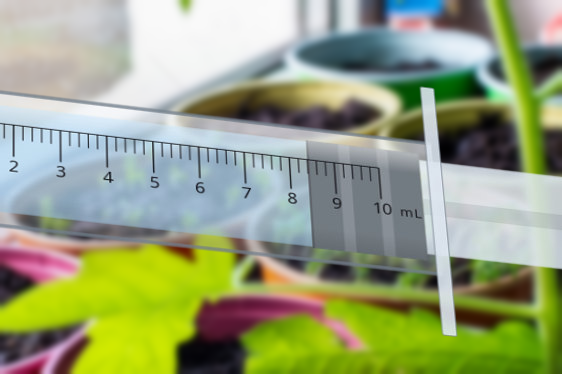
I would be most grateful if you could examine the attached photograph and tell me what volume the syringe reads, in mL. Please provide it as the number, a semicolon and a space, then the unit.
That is 8.4; mL
